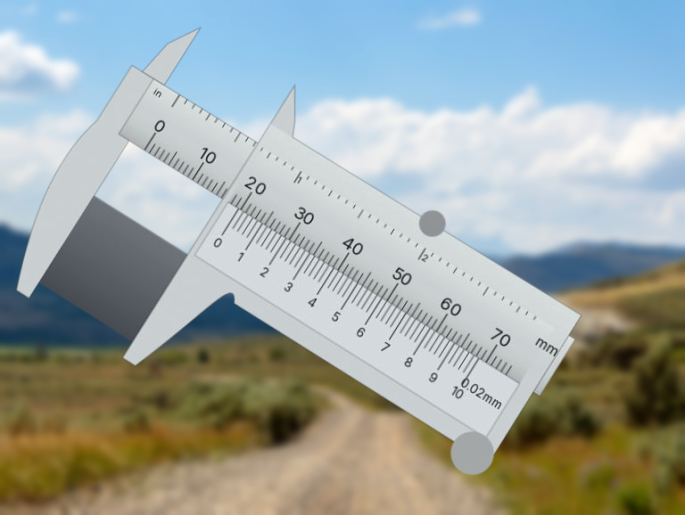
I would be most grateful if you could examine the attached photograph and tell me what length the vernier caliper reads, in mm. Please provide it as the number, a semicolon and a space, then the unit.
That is 19.6; mm
